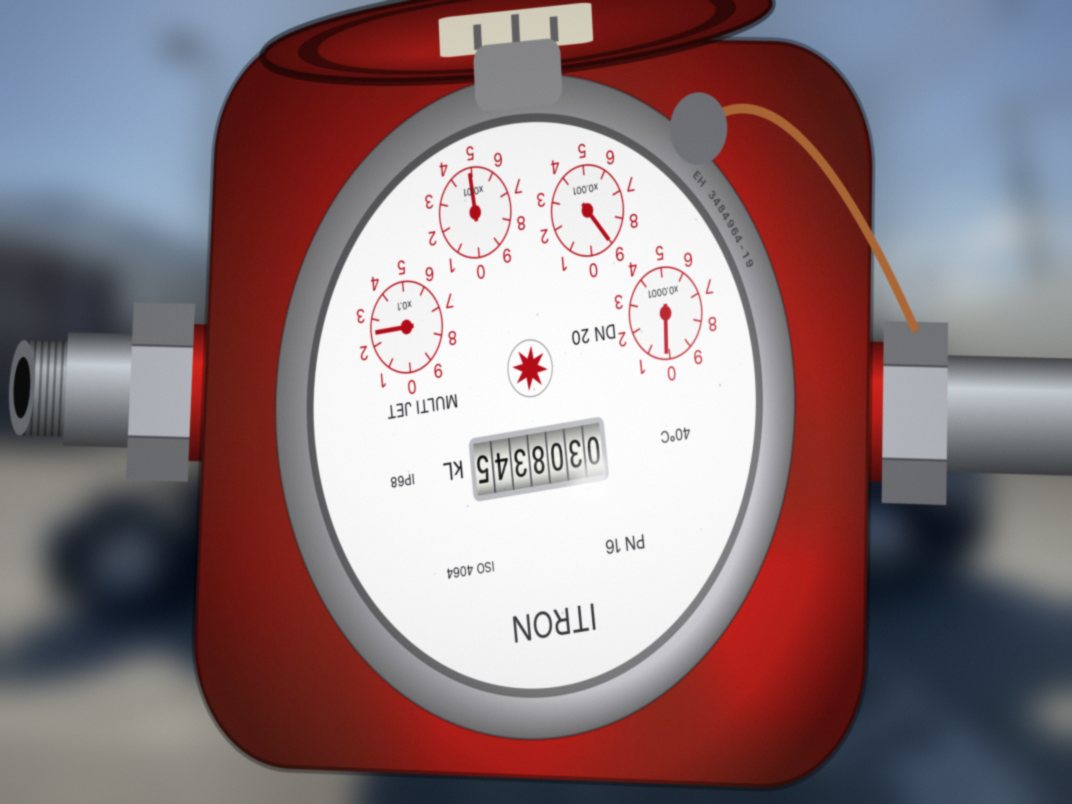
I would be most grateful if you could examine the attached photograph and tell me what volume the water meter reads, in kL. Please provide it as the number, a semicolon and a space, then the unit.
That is 308345.2490; kL
